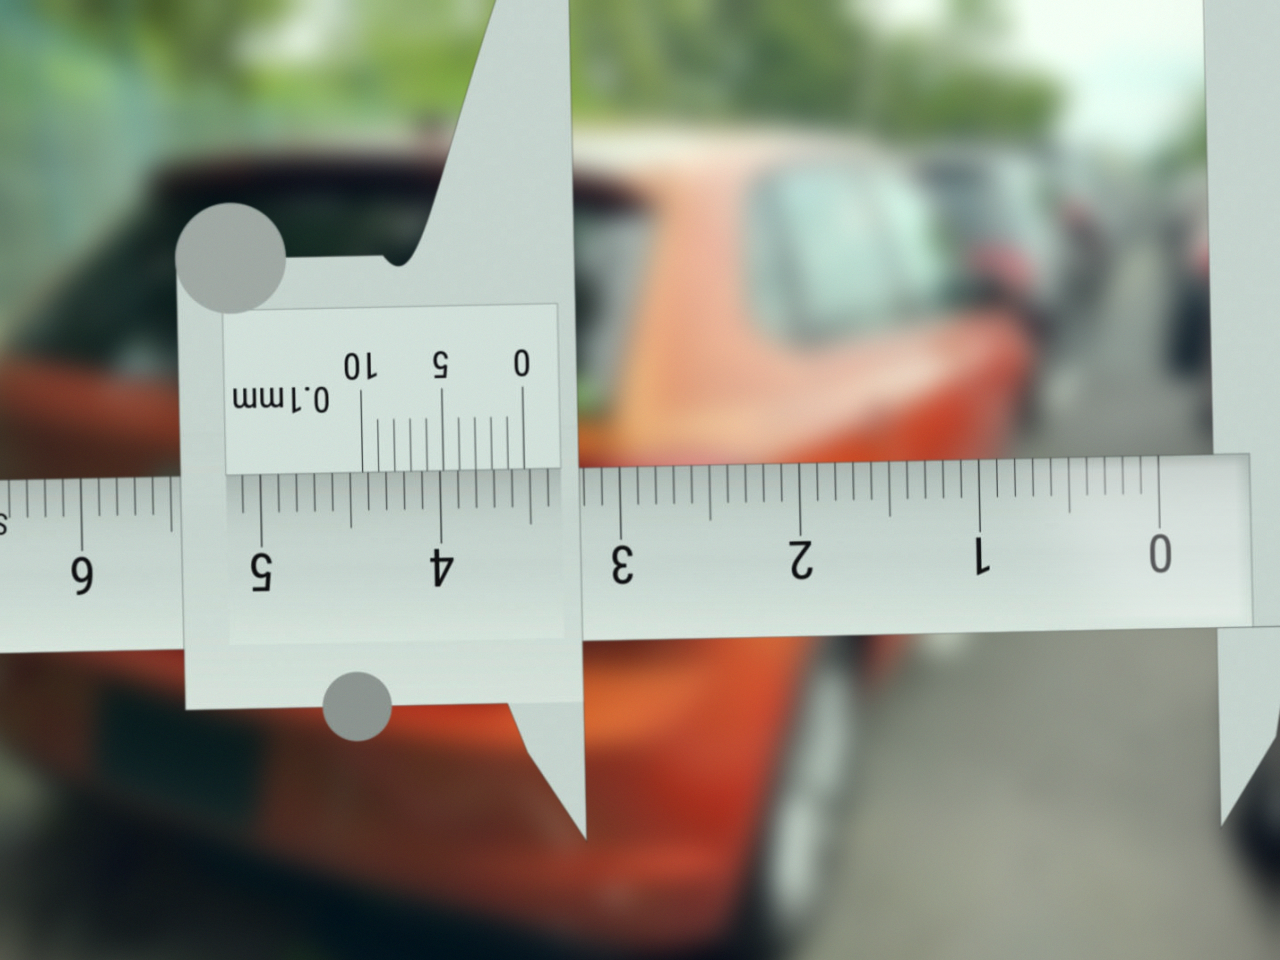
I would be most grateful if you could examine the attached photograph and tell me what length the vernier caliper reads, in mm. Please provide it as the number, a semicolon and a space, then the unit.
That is 35.3; mm
